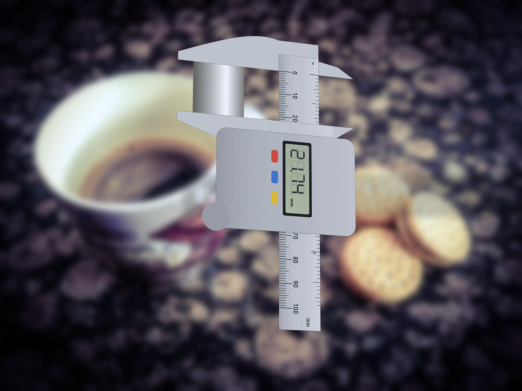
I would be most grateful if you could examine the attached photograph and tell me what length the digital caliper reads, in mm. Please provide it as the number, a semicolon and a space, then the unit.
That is 21.74; mm
